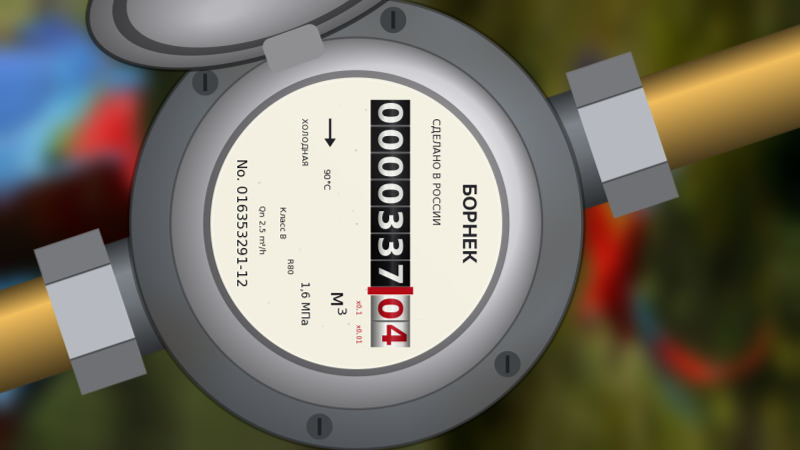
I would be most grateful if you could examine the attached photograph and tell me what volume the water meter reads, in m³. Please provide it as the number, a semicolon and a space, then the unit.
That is 337.04; m³
